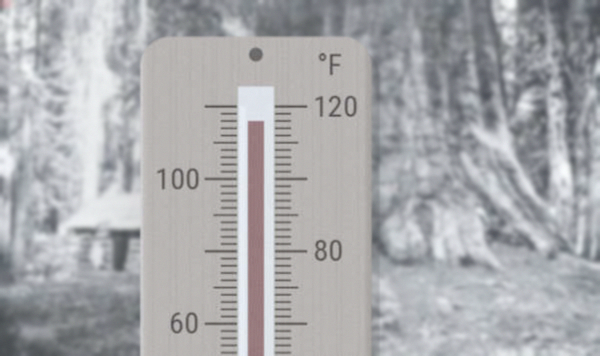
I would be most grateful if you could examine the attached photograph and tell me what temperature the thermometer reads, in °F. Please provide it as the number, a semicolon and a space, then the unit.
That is 116; °F
